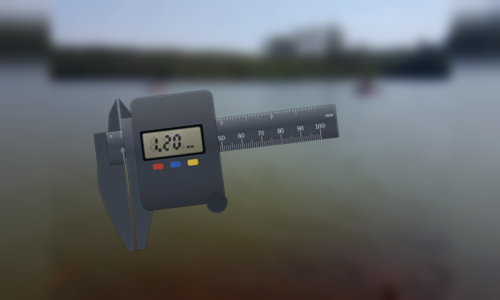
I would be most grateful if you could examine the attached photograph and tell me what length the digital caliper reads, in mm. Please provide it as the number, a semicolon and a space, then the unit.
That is 1.20; mm
